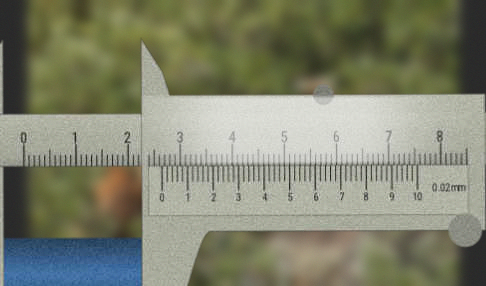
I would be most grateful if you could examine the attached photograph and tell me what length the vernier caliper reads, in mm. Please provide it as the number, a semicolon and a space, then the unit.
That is 26.5; mm
